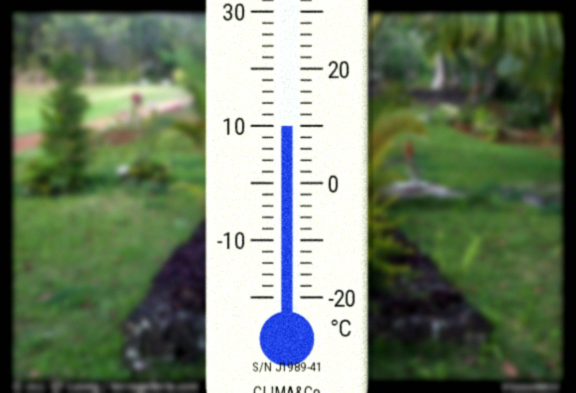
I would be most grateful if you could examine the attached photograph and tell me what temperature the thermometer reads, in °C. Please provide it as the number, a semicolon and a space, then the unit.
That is 10; °C
